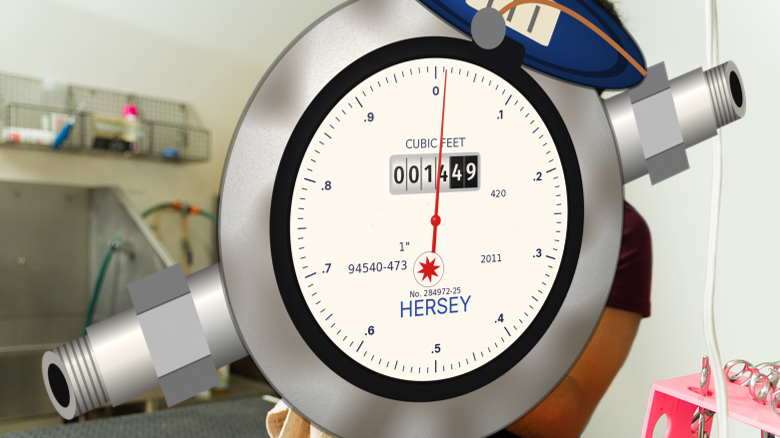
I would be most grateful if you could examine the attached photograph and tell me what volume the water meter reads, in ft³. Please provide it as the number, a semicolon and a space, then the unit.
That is 1449.01; ft³
